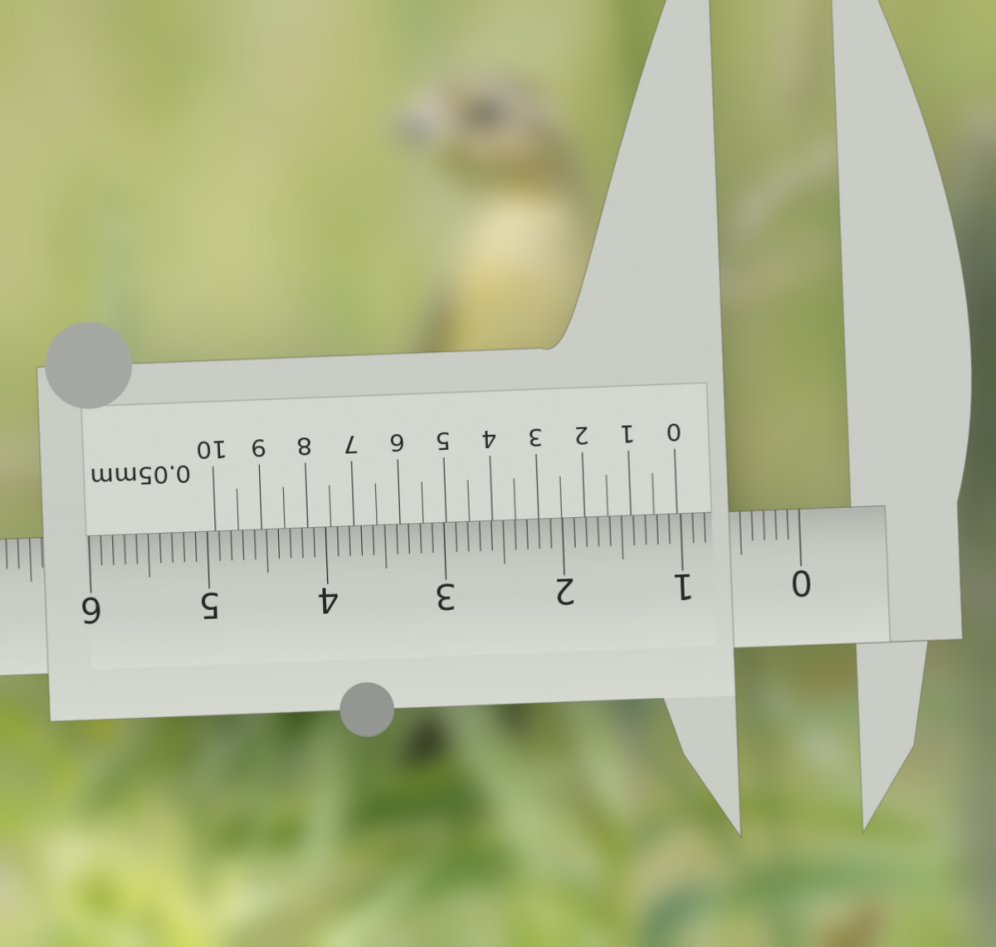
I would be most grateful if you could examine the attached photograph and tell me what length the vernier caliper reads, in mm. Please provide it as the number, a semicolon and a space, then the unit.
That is 10.3; mm
